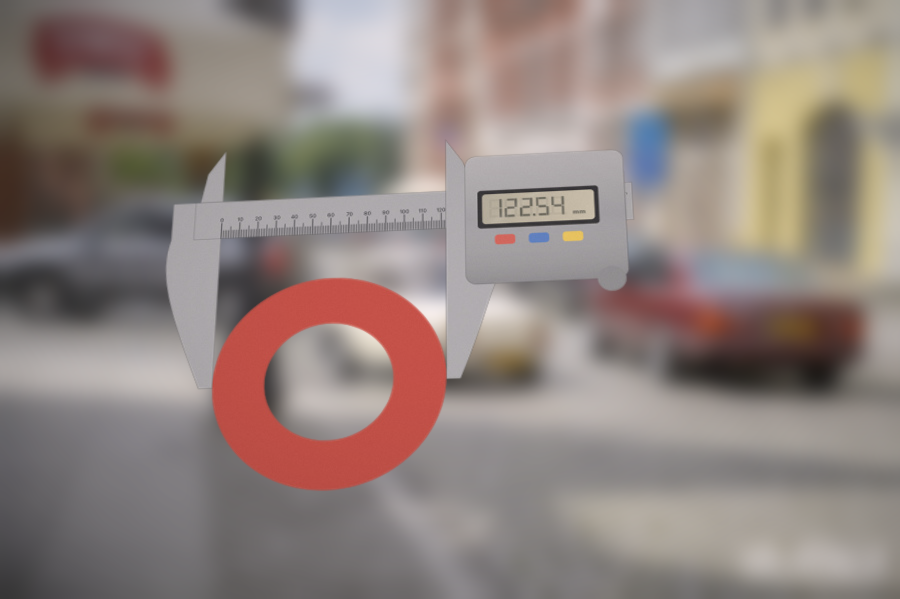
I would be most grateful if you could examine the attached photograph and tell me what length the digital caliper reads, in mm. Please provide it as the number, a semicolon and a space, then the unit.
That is 122.54; mm
